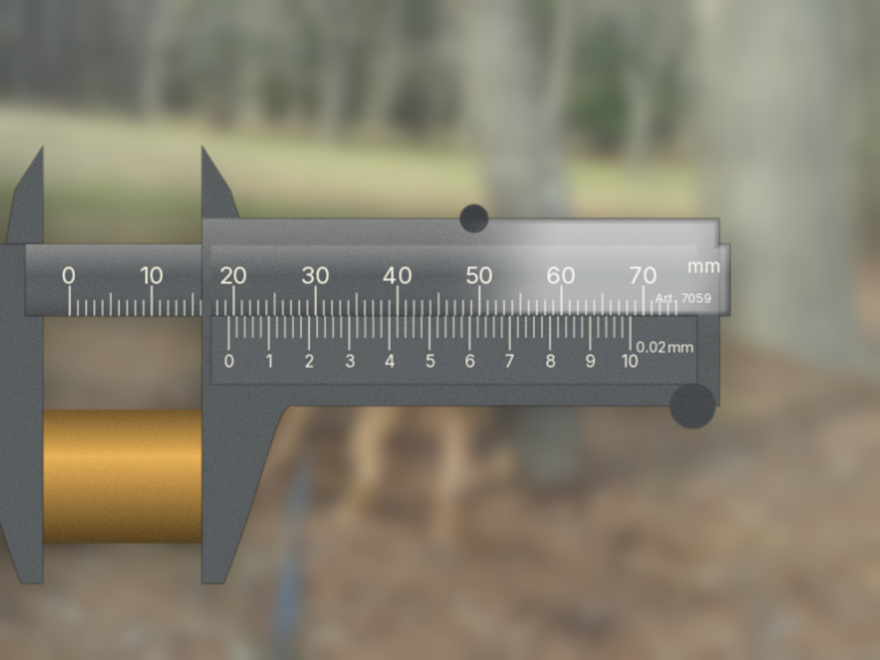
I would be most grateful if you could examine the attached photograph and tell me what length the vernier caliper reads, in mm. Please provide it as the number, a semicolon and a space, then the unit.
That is 19.4; mm
